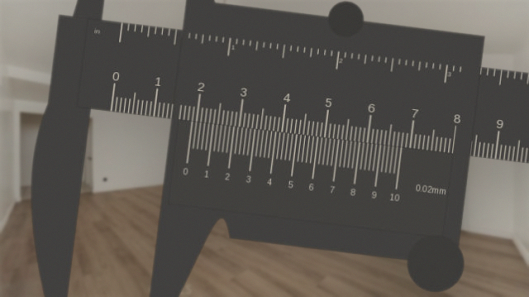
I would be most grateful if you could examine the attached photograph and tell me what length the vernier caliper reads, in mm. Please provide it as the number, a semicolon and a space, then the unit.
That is 19.0; mm
